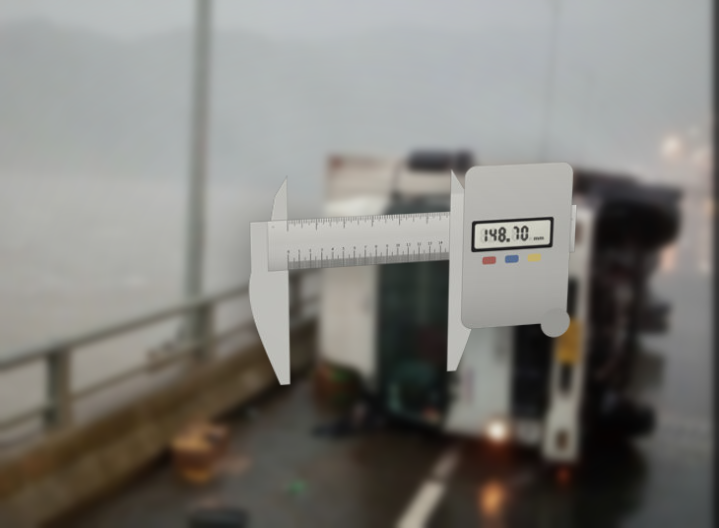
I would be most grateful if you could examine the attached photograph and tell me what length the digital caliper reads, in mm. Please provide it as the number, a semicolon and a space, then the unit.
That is 148.70; mm
